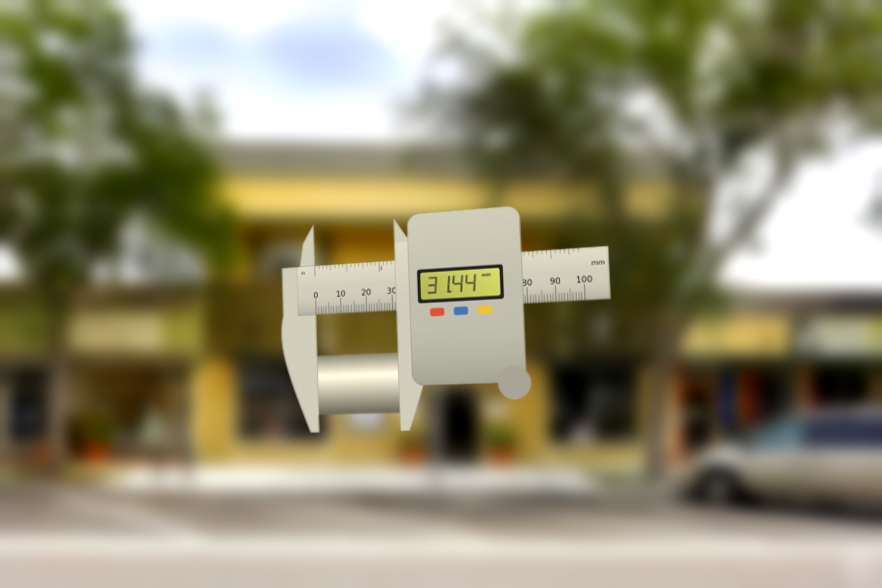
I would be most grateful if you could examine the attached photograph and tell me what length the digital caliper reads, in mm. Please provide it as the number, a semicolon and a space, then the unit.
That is 31.44; mm
